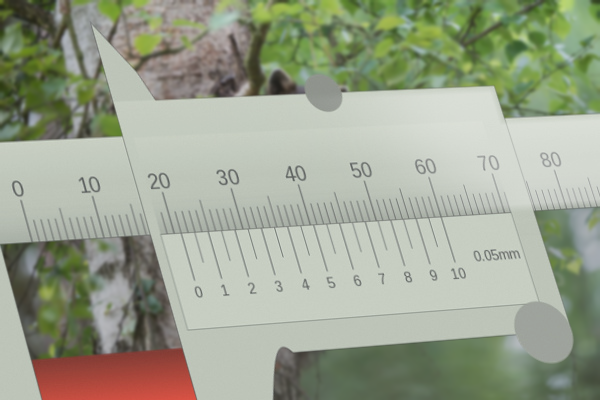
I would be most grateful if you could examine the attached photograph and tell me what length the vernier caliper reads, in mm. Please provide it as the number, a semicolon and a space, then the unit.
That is 21.0; mm
